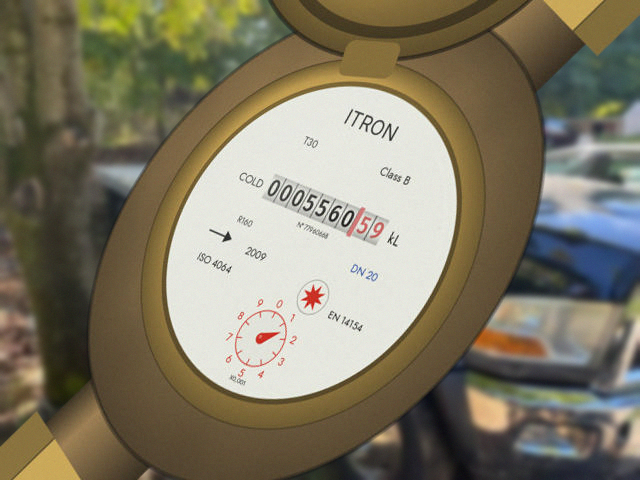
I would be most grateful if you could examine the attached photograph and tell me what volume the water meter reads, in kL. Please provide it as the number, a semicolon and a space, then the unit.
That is 5560.591; kL
